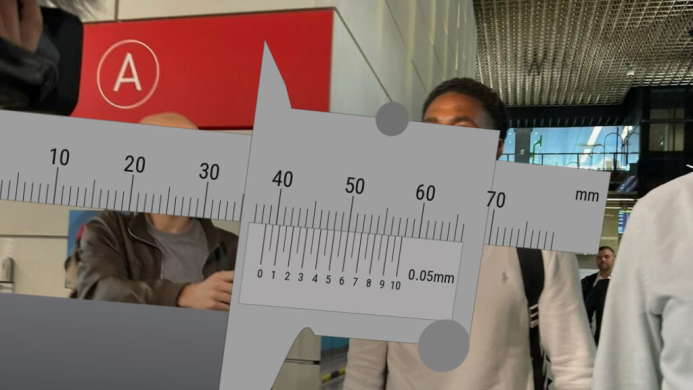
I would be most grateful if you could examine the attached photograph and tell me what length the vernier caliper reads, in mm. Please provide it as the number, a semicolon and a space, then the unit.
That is 38.6; mm
